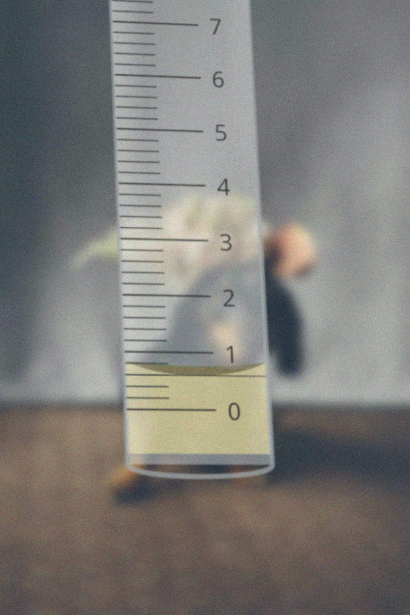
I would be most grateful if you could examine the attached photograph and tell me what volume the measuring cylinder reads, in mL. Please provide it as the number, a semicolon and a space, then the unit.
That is 0.6; mL
